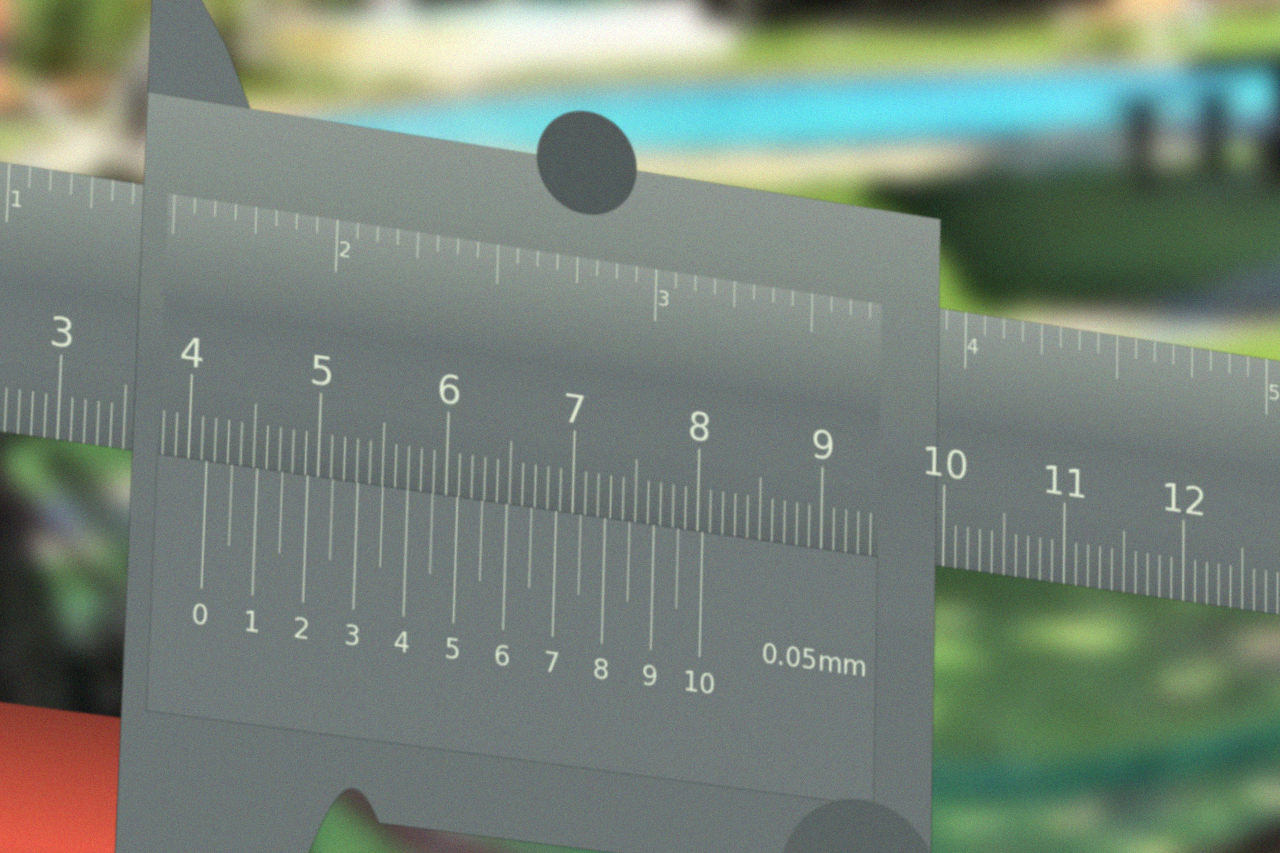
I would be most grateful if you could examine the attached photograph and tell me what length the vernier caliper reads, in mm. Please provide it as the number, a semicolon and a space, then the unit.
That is 41.4; mm
